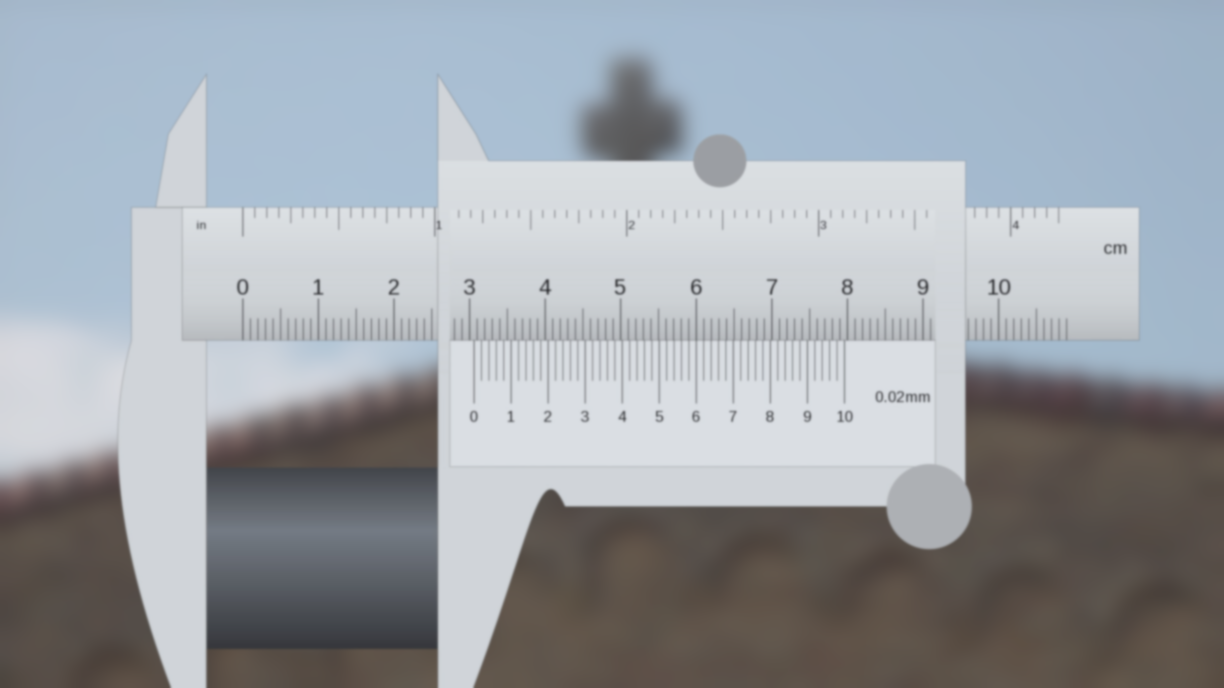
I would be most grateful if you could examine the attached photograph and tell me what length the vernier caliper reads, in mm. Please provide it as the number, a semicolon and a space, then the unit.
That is 30.6; mm
